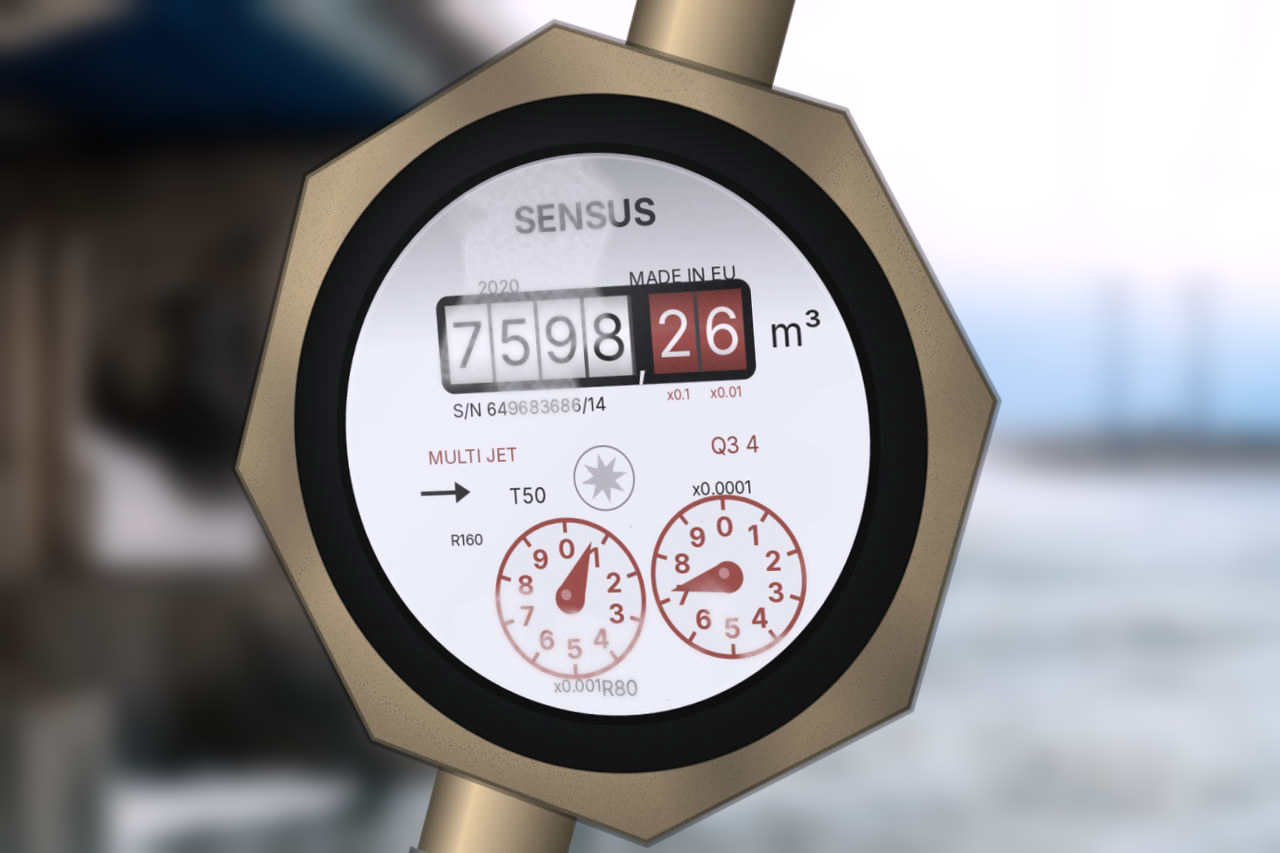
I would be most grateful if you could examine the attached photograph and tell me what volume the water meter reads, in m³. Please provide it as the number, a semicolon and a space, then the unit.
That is 7598.2607; m³
